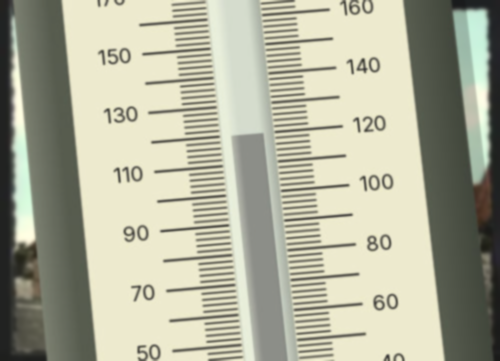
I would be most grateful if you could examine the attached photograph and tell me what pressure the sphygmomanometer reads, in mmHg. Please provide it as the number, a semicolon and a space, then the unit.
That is 120; mmHg
